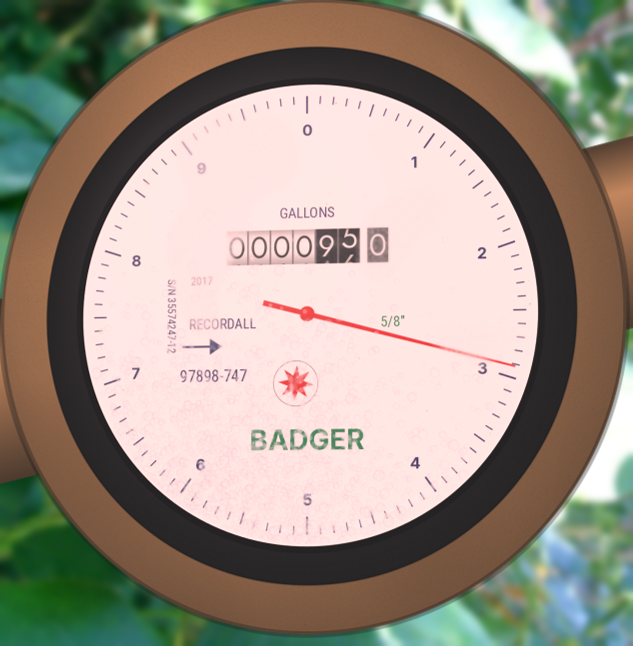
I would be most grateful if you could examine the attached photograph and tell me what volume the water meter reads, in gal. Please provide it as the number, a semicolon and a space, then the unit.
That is 952.9; gal
